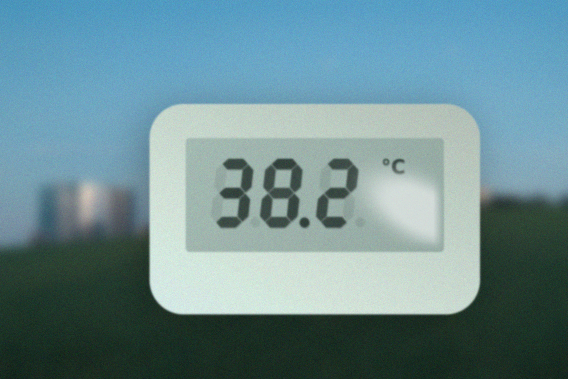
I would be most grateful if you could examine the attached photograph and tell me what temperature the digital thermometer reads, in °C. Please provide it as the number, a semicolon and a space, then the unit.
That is 38.2; °C
